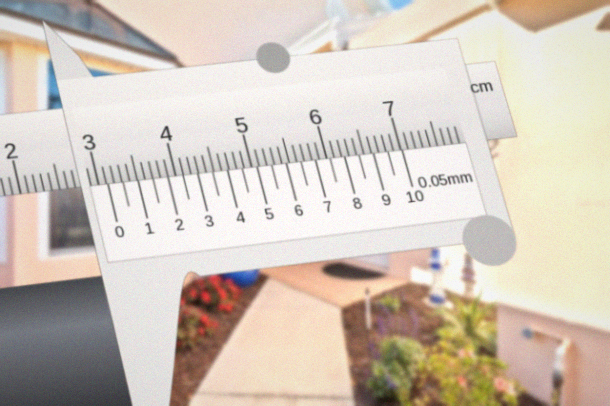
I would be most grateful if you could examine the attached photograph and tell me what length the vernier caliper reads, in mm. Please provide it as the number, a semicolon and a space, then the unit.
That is 31.2; mm
